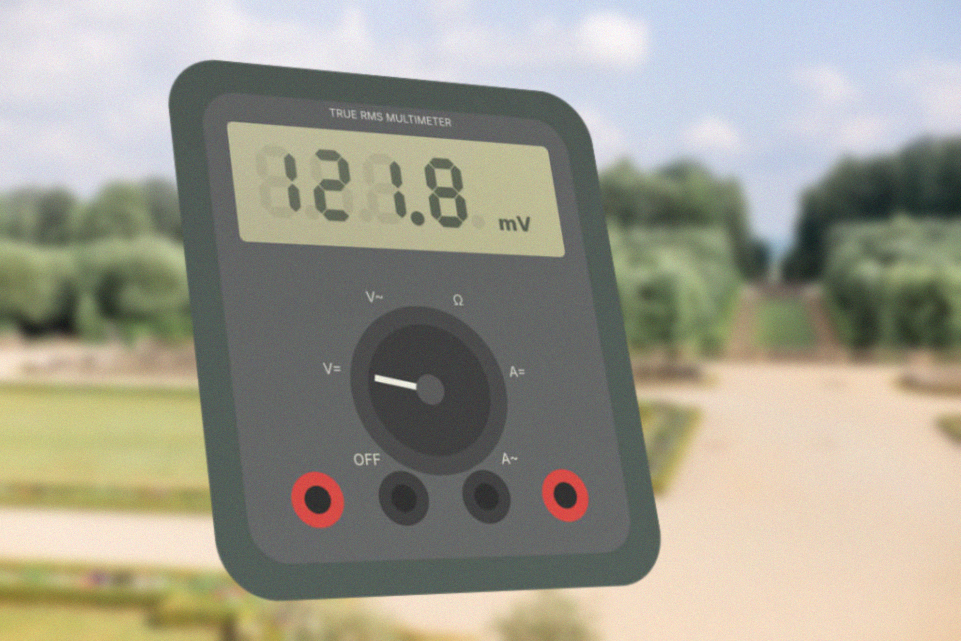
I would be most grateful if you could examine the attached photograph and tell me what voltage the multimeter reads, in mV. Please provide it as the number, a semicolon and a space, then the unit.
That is 121.8; mV
